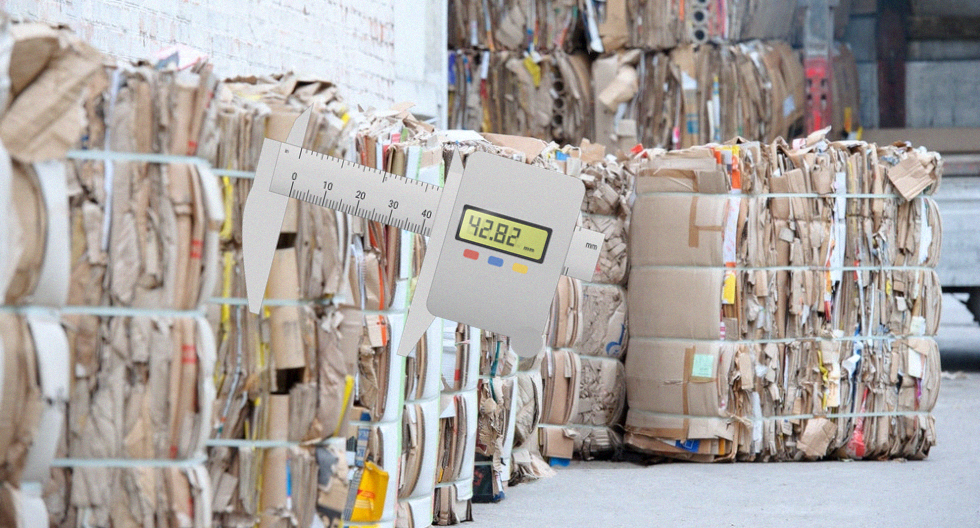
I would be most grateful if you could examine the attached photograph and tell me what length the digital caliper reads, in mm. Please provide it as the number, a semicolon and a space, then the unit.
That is 42.82; mm
